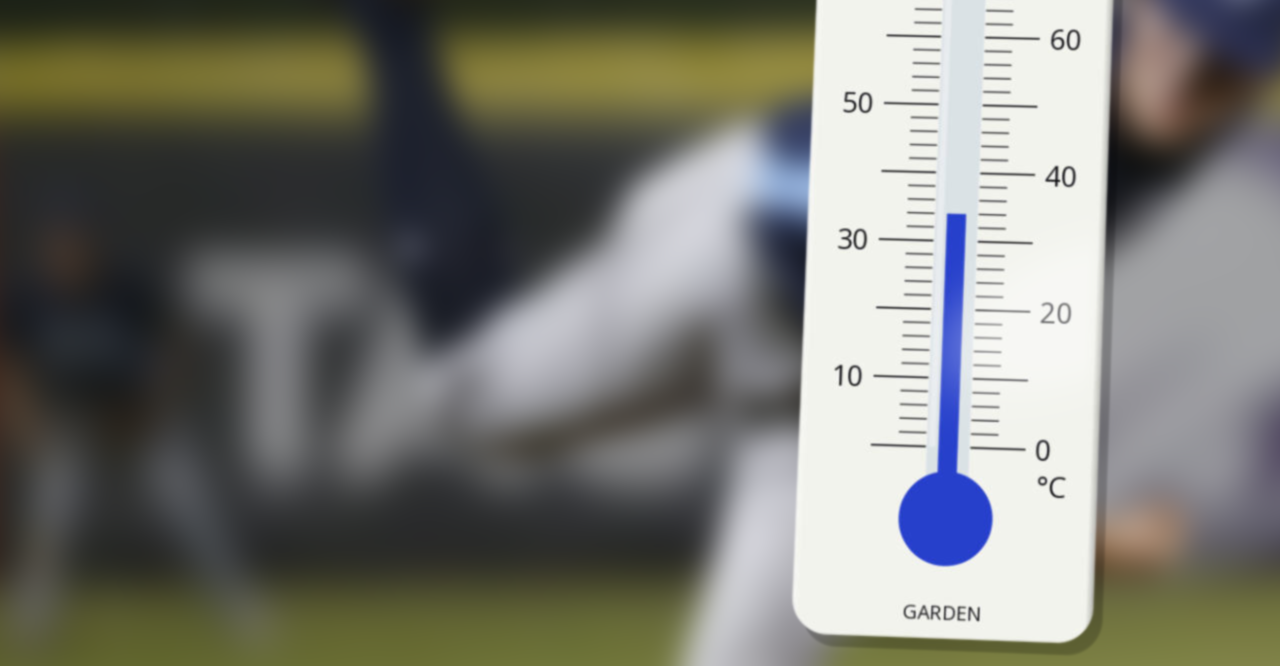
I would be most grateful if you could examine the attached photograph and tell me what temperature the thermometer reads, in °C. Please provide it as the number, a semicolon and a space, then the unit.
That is 34; °C
